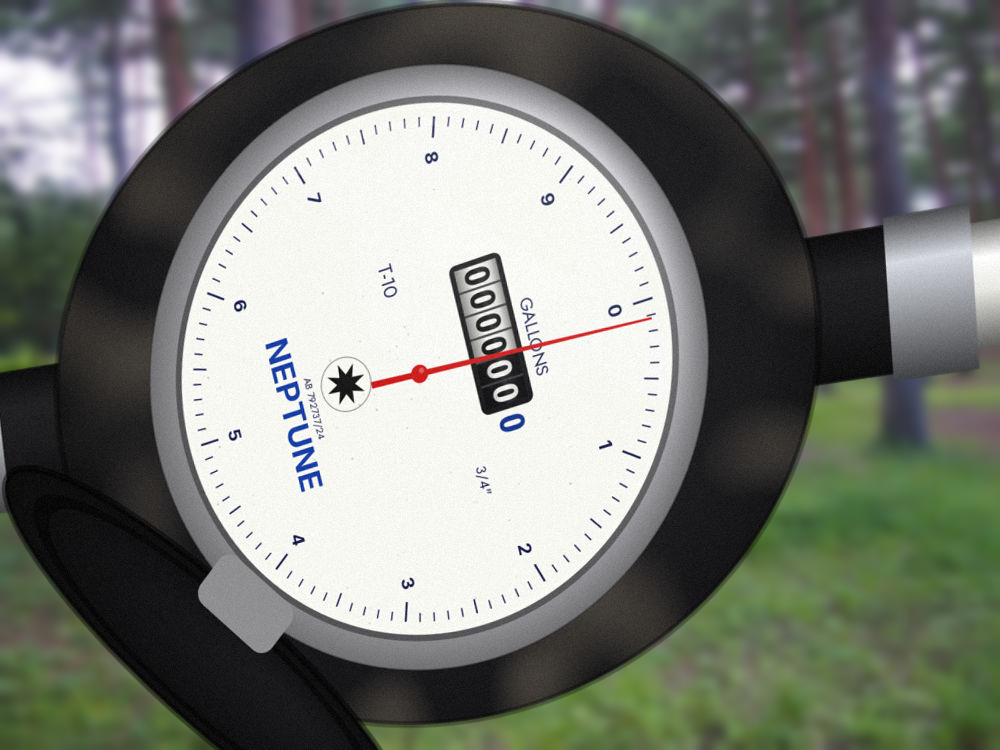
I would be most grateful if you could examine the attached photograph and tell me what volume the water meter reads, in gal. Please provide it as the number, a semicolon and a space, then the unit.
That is 0.1; gal
